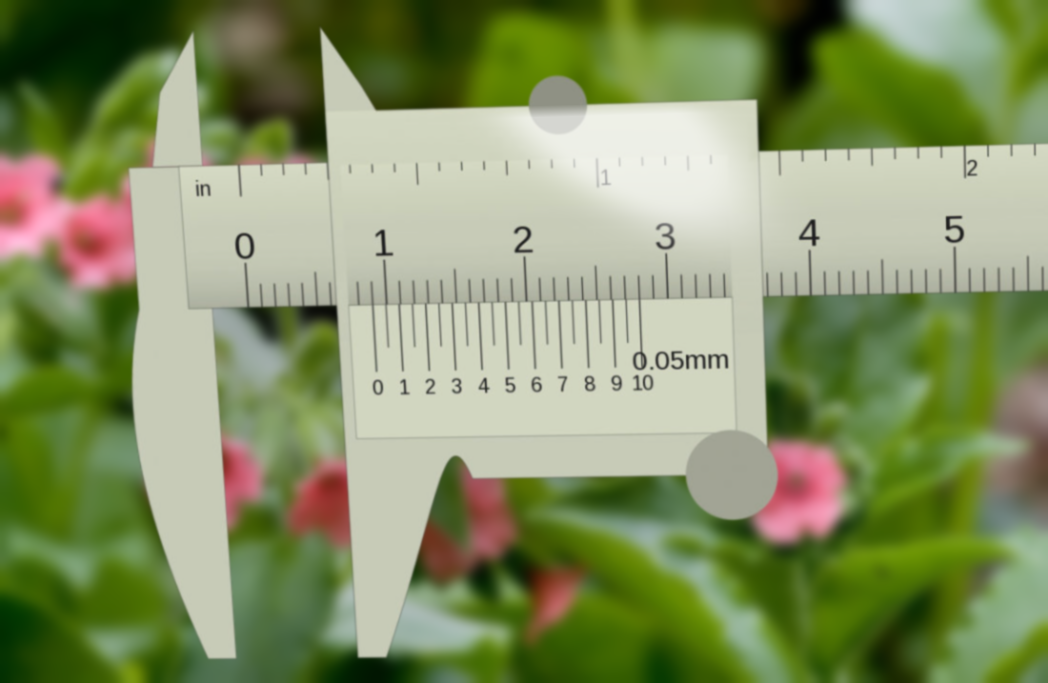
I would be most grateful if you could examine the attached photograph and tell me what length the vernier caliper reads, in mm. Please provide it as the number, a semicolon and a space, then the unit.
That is 9.0; mm
